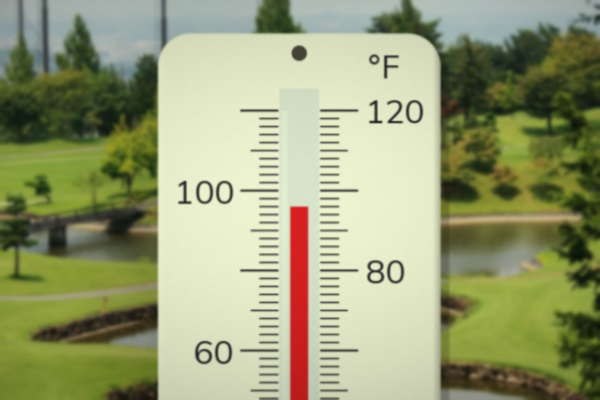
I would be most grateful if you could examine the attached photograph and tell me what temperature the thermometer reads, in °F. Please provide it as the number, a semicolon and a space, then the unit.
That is 96; °F
